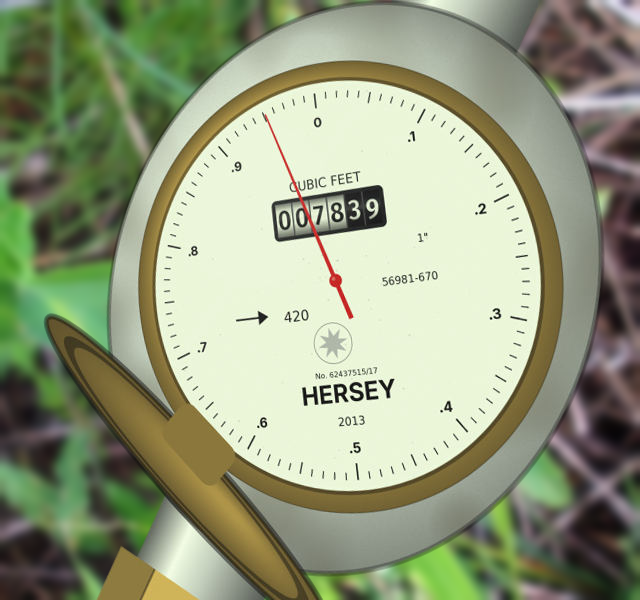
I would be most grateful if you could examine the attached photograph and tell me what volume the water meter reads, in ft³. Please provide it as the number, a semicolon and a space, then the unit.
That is 7838.95; ft³
